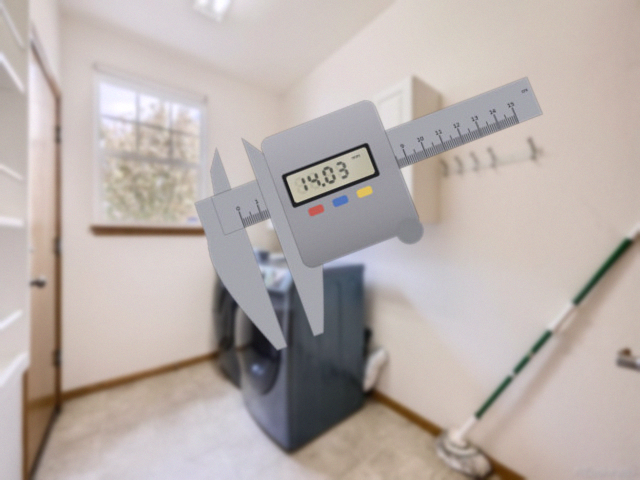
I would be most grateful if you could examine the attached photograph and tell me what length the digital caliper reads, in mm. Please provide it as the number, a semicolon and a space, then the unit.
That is 14.03; mm
